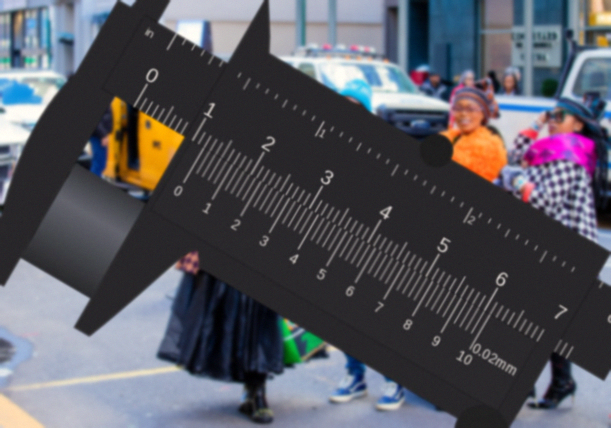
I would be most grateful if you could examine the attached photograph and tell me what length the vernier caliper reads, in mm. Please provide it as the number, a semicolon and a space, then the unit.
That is 12.0; mm
